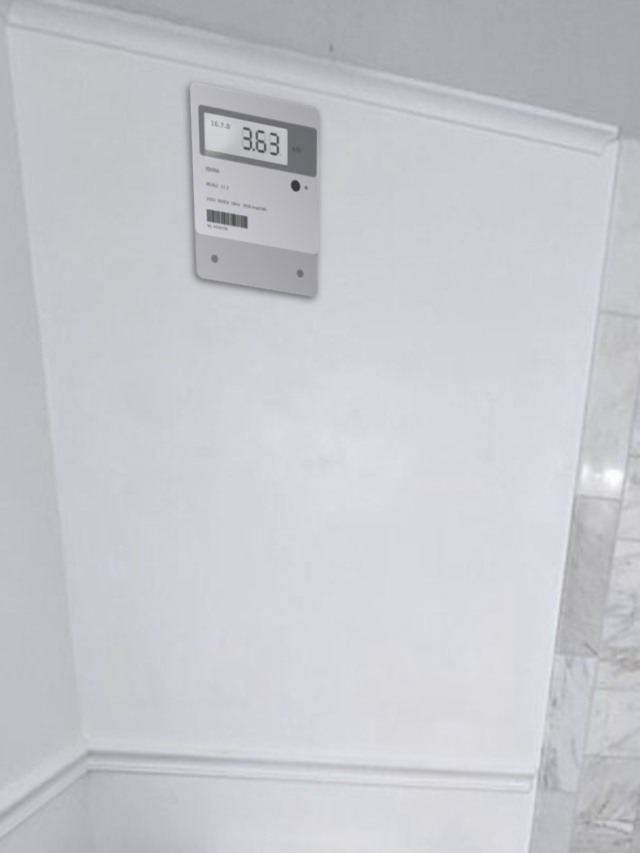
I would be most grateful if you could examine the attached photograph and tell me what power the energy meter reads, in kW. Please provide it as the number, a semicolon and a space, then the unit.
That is 3.63; kW
